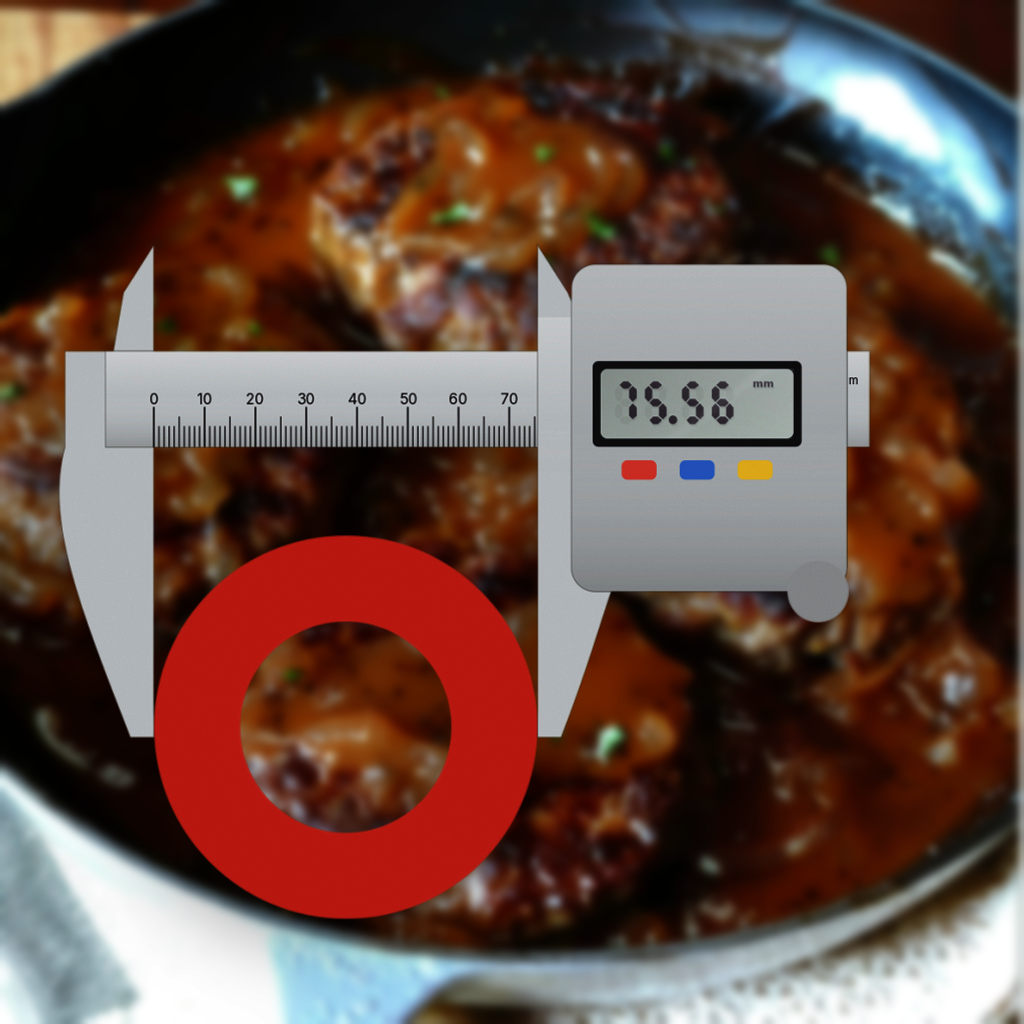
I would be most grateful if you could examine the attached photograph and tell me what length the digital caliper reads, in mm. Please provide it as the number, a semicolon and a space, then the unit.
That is 75.56; mm
